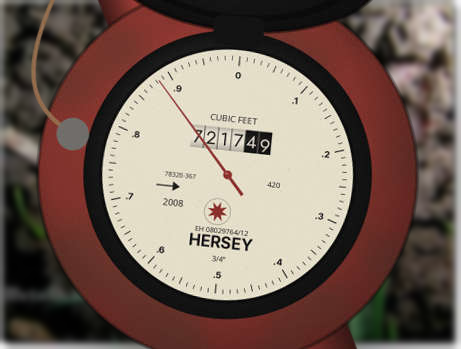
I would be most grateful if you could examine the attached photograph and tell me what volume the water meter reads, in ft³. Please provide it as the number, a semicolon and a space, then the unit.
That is 721748.88; ft³
